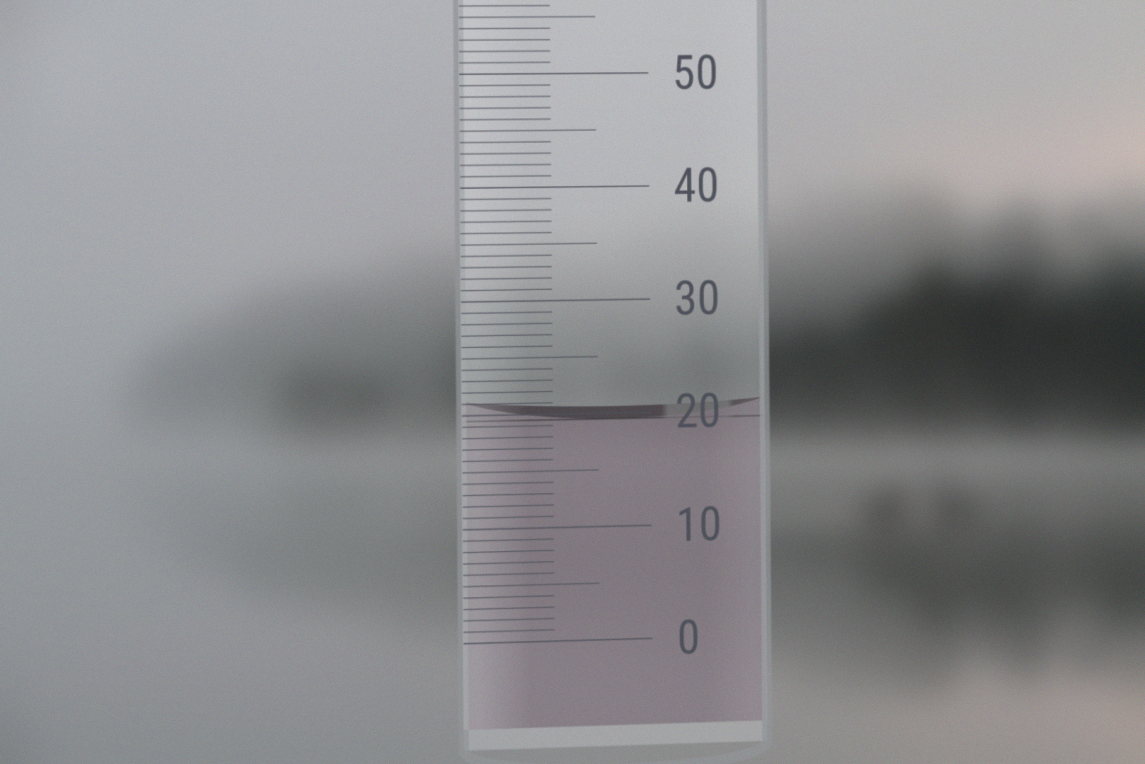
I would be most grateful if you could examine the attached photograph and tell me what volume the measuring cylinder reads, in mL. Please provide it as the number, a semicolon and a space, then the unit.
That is 19.5; mL
